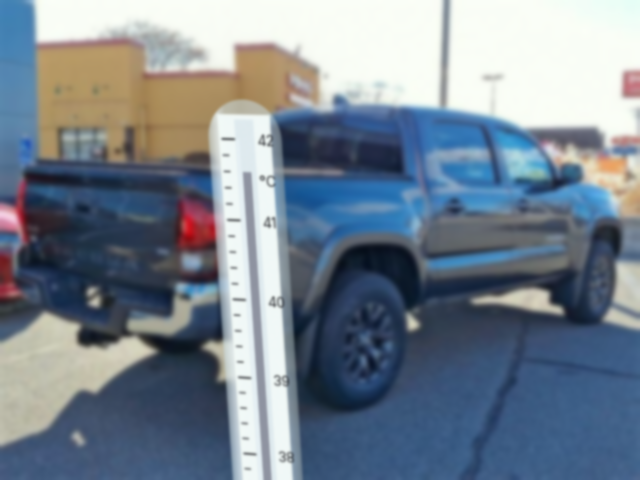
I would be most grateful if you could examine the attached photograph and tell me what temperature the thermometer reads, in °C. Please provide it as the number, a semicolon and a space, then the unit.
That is 41.6; °C
